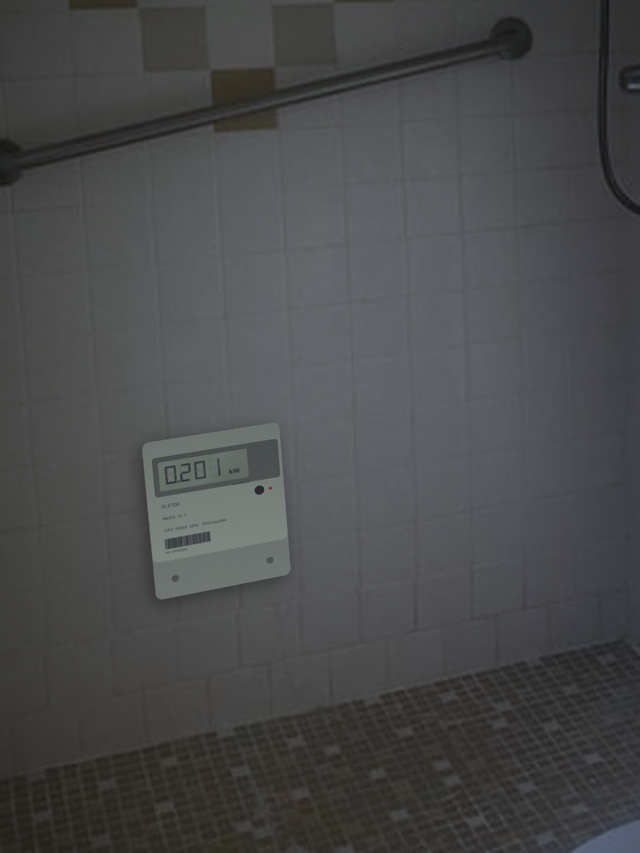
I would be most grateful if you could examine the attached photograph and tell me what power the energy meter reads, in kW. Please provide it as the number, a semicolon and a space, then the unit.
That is 0.201; kW
